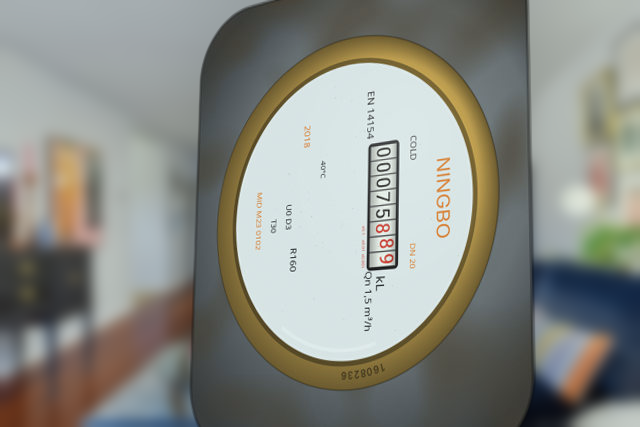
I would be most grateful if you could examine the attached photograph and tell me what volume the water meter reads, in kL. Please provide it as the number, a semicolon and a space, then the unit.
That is 75.889; kL
